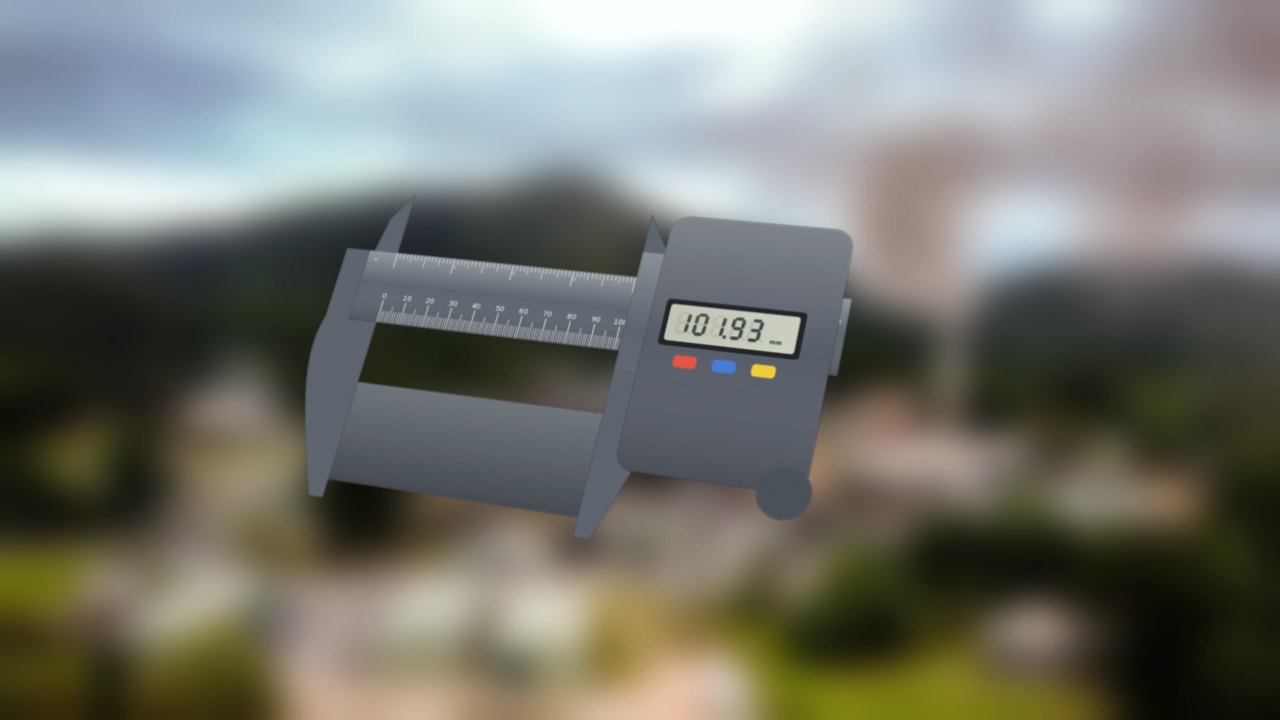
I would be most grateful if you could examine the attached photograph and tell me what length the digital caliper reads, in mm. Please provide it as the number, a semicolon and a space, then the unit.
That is 101.93; mm
